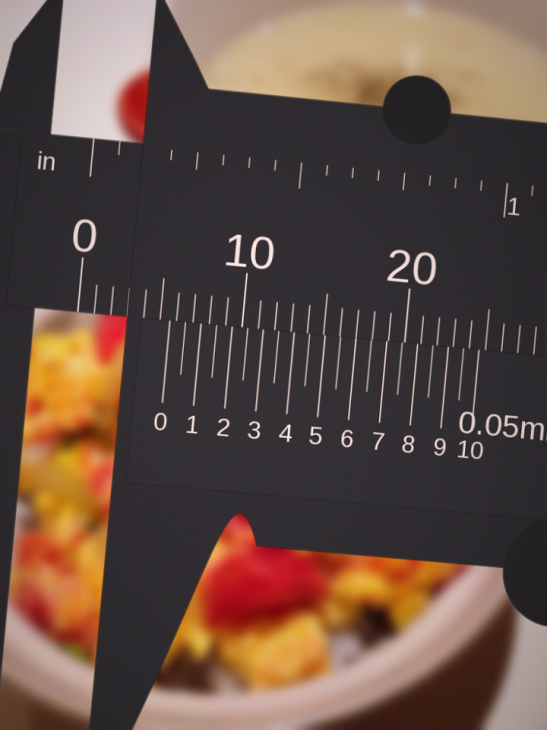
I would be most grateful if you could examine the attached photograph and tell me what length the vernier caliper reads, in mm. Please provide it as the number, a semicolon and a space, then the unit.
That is 5.6; mm
